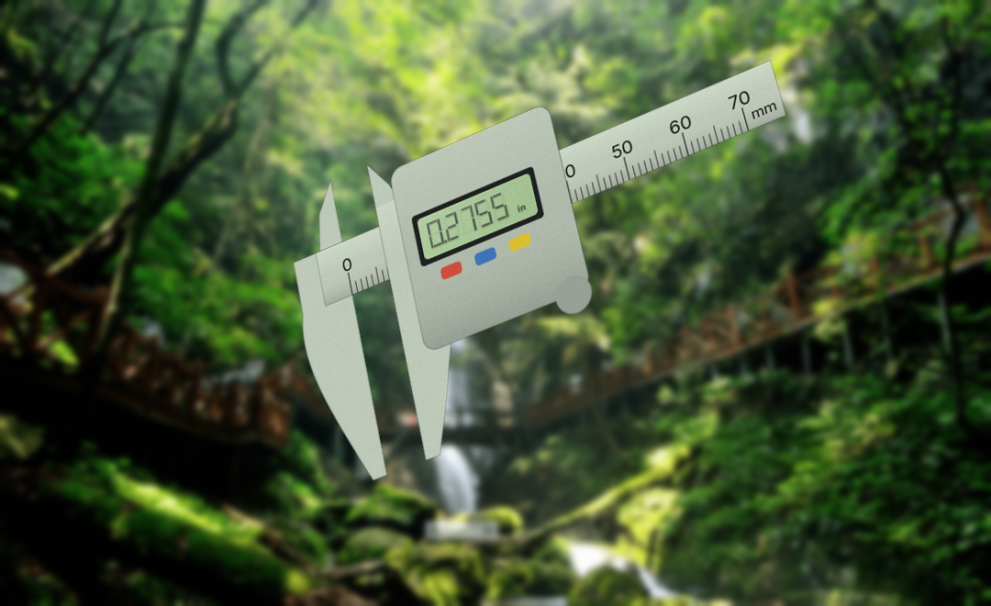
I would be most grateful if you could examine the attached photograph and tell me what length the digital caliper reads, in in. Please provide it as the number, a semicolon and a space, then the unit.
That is 0.2755; in
